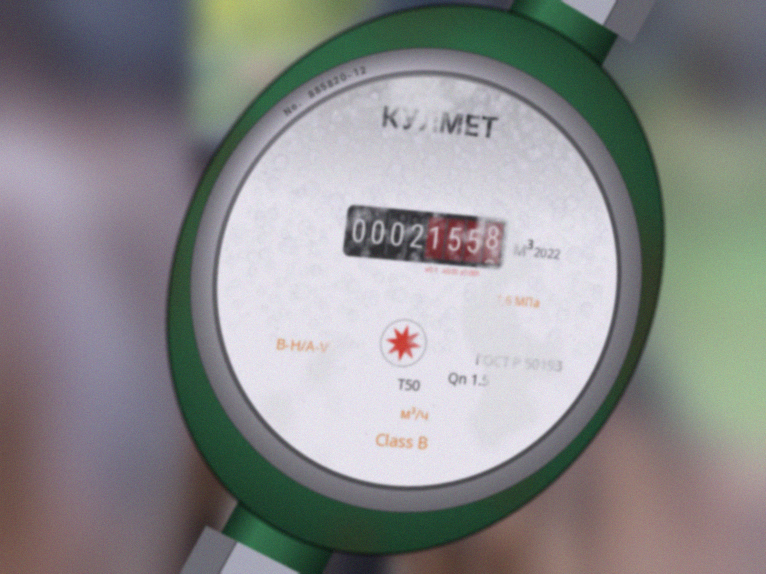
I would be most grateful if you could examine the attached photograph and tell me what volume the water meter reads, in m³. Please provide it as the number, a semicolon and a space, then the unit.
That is 2.1558; m³
